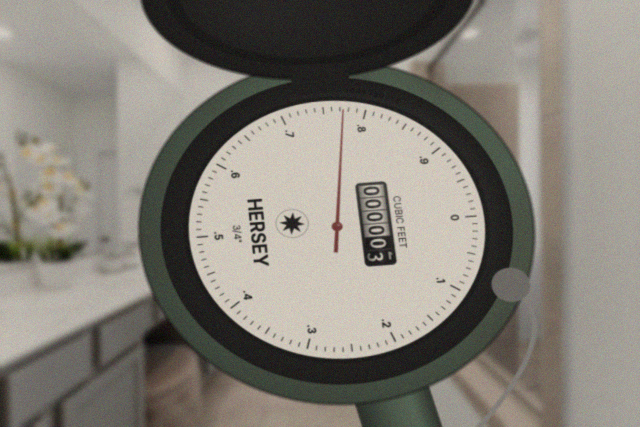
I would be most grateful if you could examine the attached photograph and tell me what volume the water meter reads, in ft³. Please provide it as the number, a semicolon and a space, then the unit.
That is 2.77; ft³
